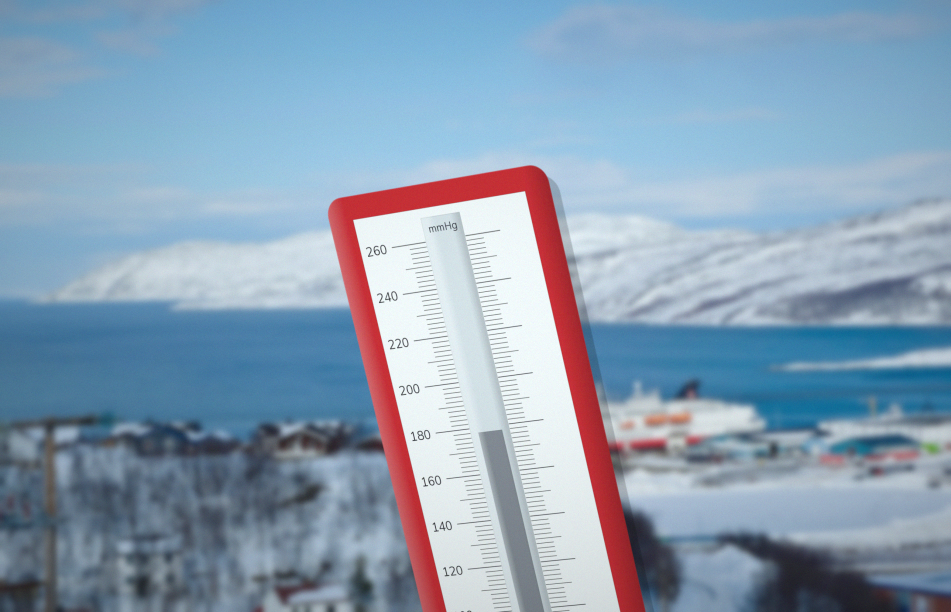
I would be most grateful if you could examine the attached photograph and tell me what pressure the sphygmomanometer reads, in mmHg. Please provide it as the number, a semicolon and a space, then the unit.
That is 178; mmHg
